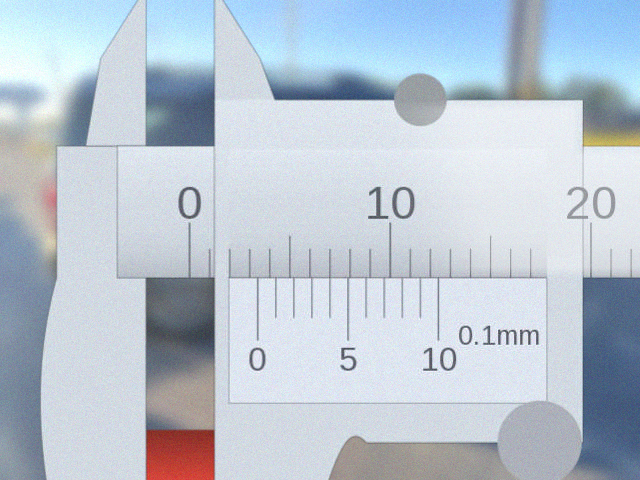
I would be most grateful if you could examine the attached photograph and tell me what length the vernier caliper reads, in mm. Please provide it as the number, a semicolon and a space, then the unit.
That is 3.4; mm
